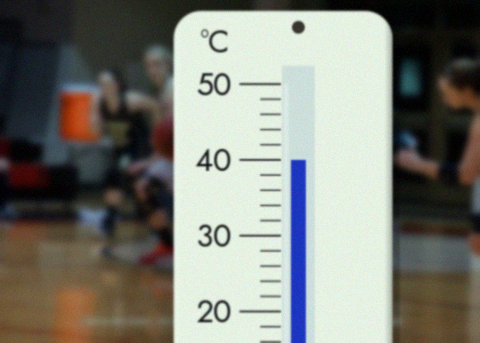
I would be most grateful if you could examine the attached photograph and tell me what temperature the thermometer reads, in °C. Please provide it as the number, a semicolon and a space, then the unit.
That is 40; °C
